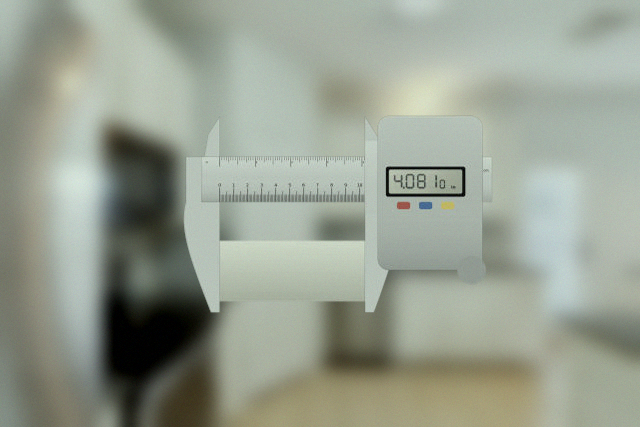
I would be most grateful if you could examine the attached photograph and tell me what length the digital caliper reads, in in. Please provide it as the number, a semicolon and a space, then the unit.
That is 4.0810; in
